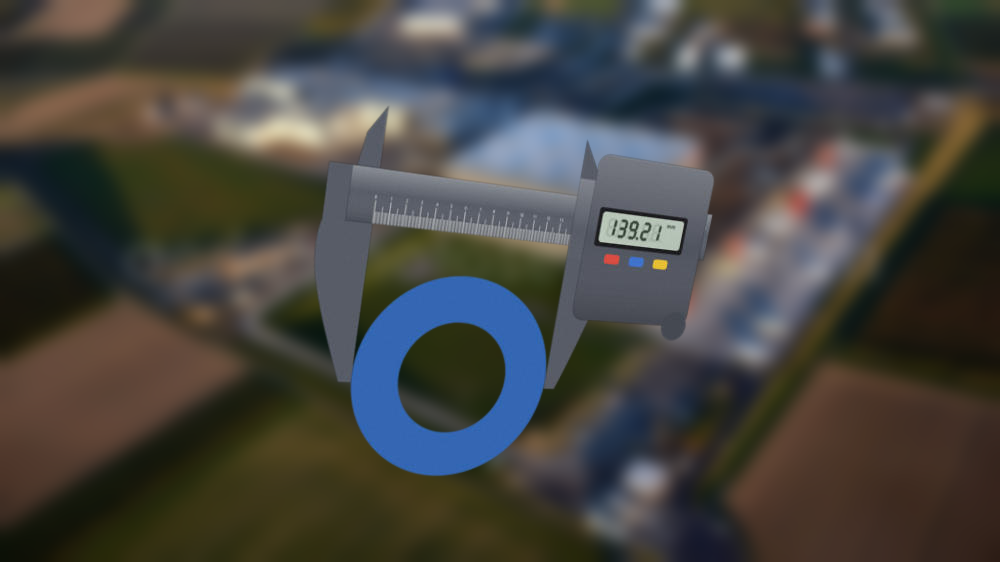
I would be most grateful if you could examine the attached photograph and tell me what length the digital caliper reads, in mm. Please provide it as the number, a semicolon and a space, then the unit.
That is 139.21; mm
